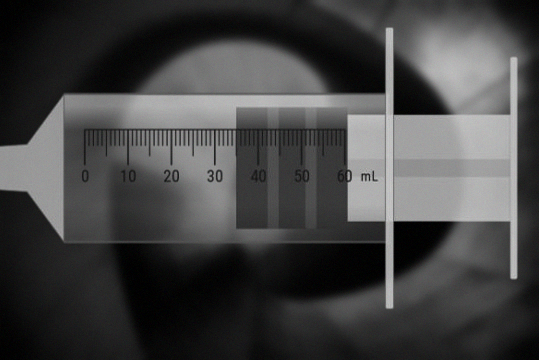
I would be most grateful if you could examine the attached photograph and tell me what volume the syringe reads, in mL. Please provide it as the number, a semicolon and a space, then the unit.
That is 35; mL
